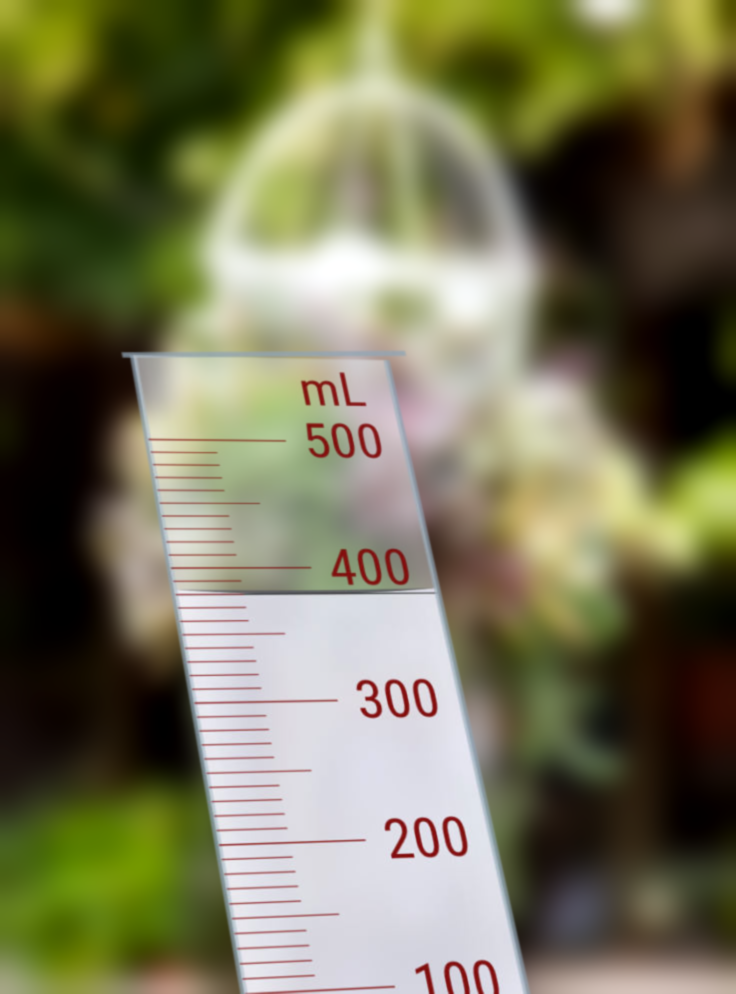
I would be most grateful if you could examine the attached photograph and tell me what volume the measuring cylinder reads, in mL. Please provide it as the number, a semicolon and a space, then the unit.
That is 380; mL
